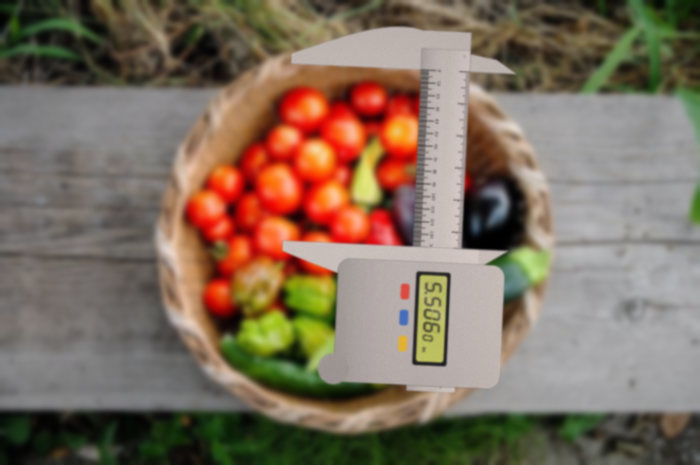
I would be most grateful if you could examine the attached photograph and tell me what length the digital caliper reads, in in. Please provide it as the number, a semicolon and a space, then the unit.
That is 5.5060; in
